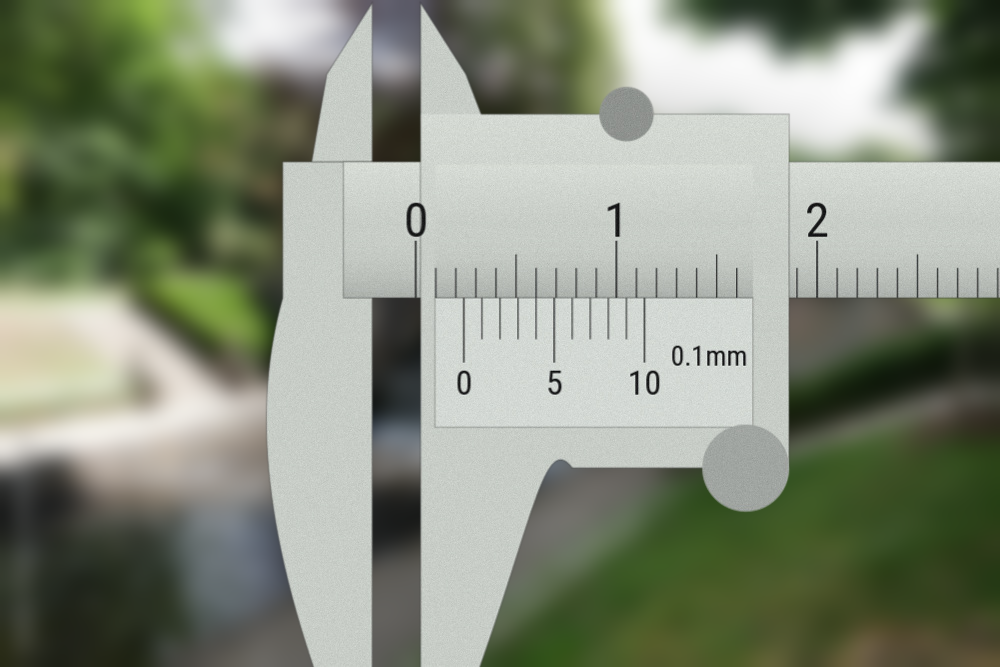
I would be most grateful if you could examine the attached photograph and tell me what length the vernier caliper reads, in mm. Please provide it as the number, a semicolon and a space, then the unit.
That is 2.4; mm
